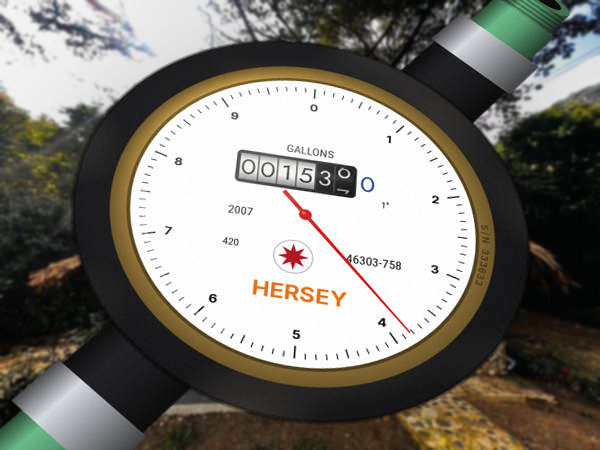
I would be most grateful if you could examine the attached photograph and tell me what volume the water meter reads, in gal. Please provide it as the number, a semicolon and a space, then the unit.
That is 15363.8; gal
